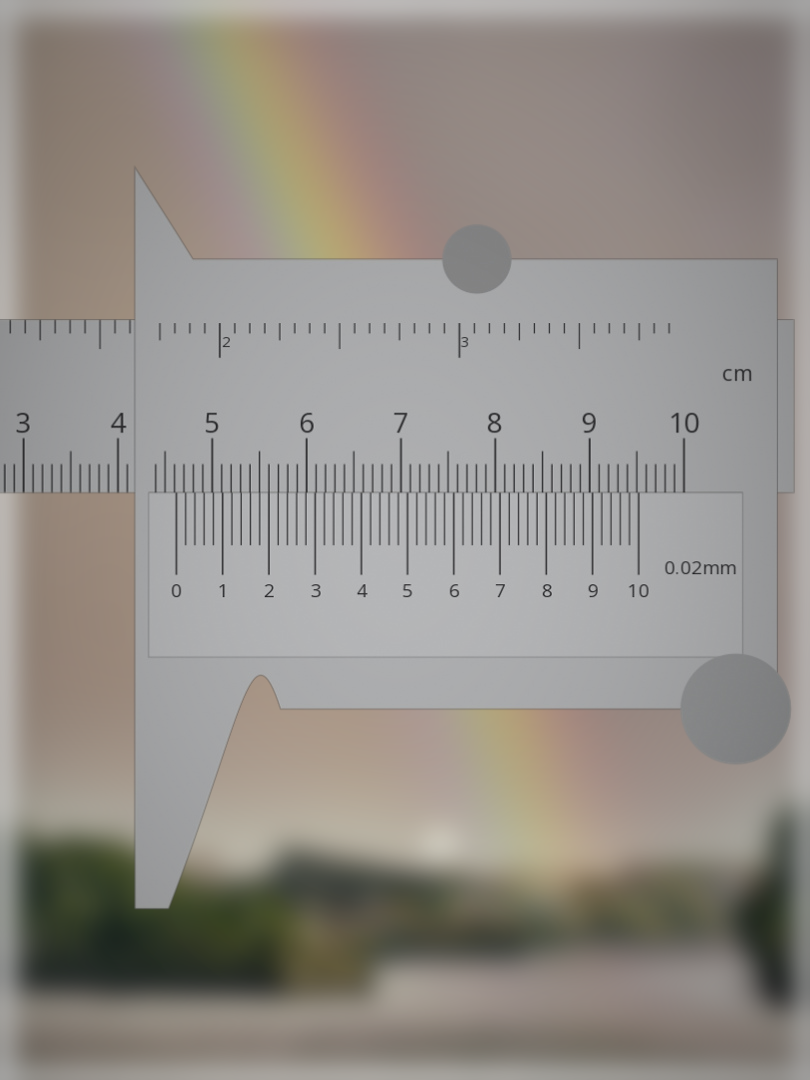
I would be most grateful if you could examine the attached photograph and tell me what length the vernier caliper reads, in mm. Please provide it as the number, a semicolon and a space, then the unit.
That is 46.2; mm
